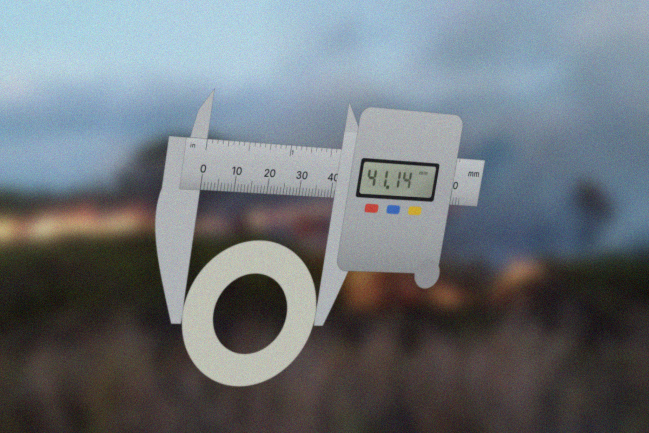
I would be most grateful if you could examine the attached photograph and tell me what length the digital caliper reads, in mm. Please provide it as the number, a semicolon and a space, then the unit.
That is 41.14; mm
